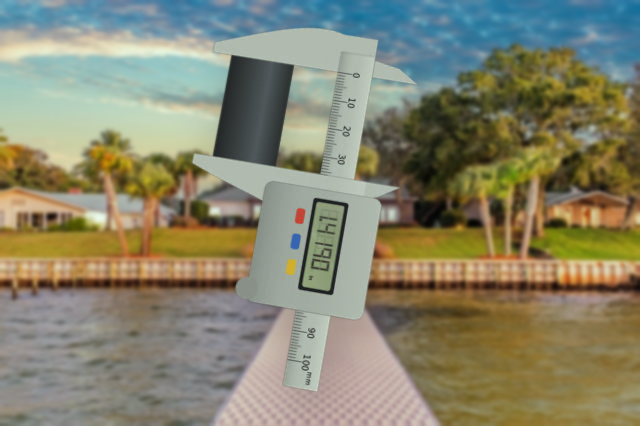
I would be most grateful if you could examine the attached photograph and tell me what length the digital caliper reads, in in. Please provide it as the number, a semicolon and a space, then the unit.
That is 1.4190; in
